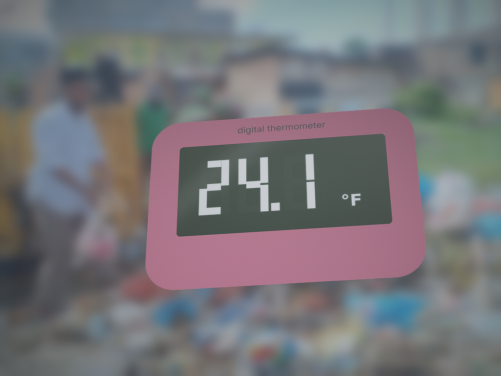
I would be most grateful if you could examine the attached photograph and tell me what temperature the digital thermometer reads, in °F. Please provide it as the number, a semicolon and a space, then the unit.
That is 24.1; °F
